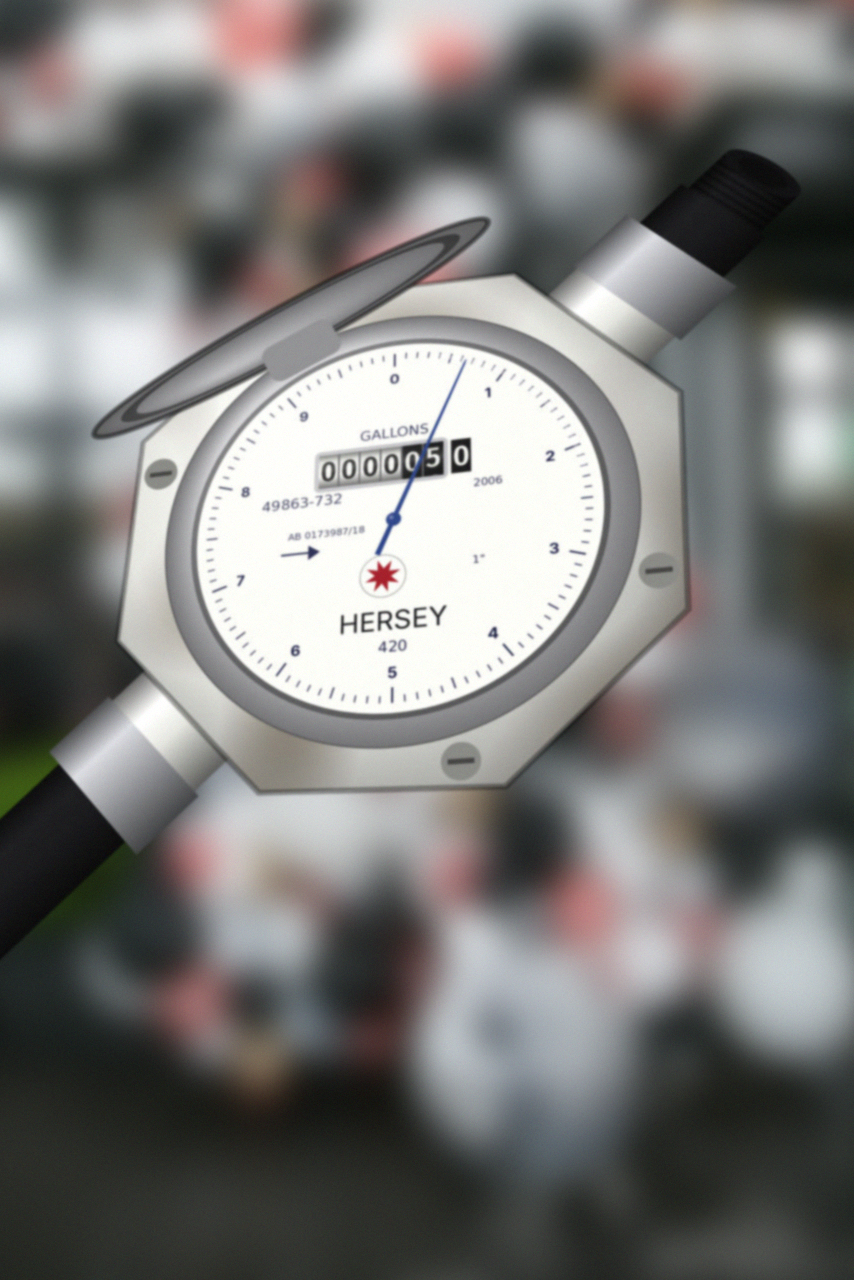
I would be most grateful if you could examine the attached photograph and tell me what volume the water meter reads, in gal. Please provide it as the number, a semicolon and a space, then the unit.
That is 50.6; gal
